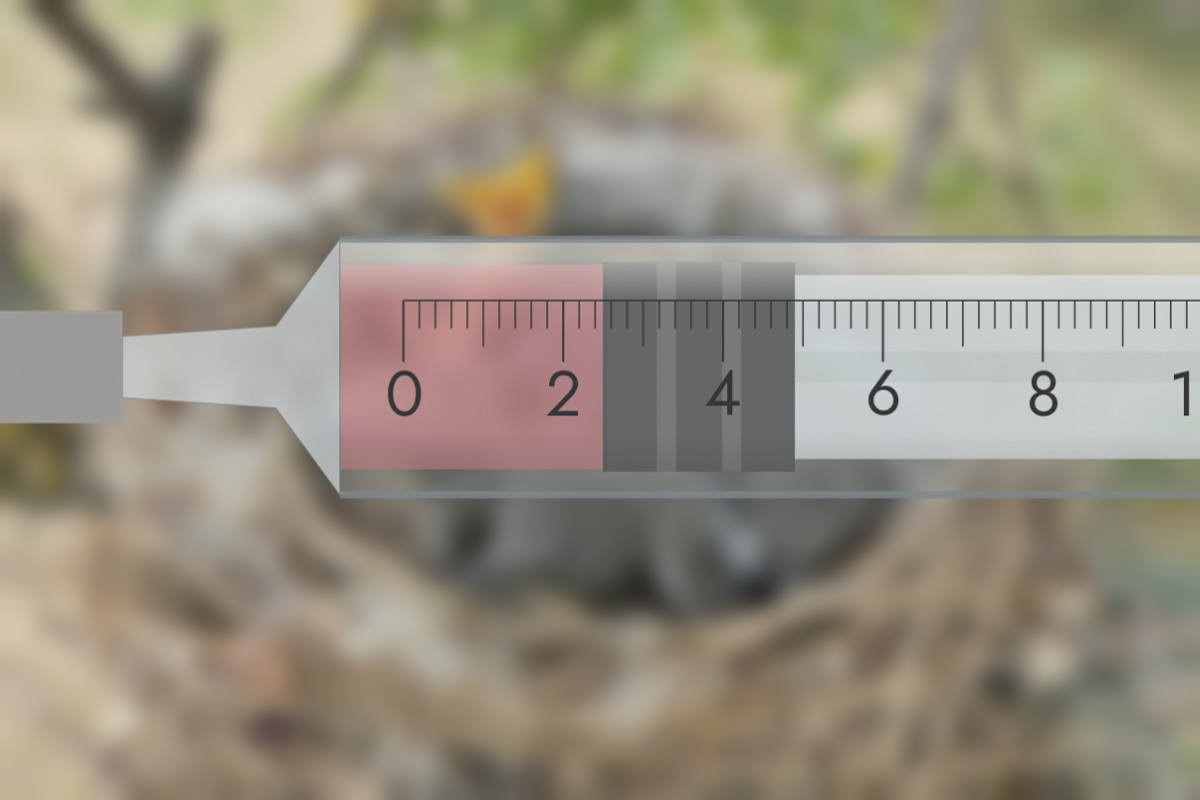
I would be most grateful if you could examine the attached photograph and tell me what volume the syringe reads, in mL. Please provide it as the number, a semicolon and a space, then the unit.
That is 2.5; mL
